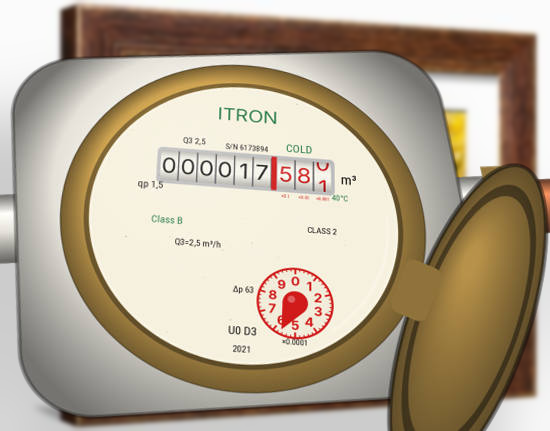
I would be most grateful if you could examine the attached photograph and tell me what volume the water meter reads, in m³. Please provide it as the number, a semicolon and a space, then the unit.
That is 17.5805; m³
